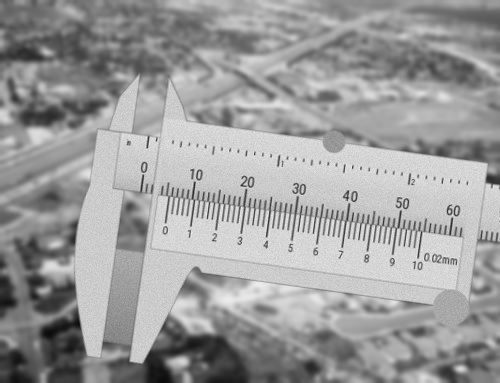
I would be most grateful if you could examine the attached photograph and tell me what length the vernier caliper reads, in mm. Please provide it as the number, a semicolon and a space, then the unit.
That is 5.5; mm
